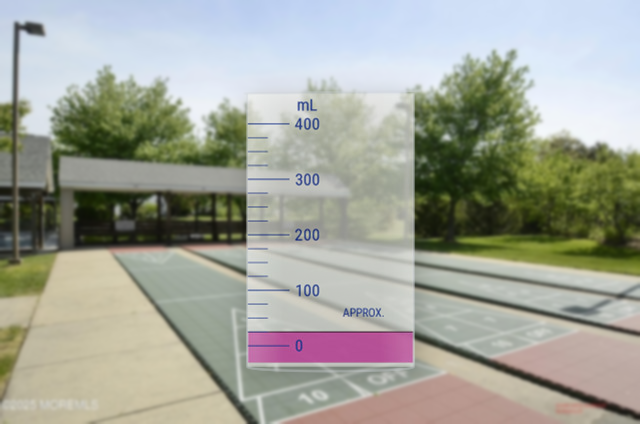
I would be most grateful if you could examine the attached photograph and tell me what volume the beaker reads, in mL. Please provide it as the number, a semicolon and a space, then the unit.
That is 25; mL
